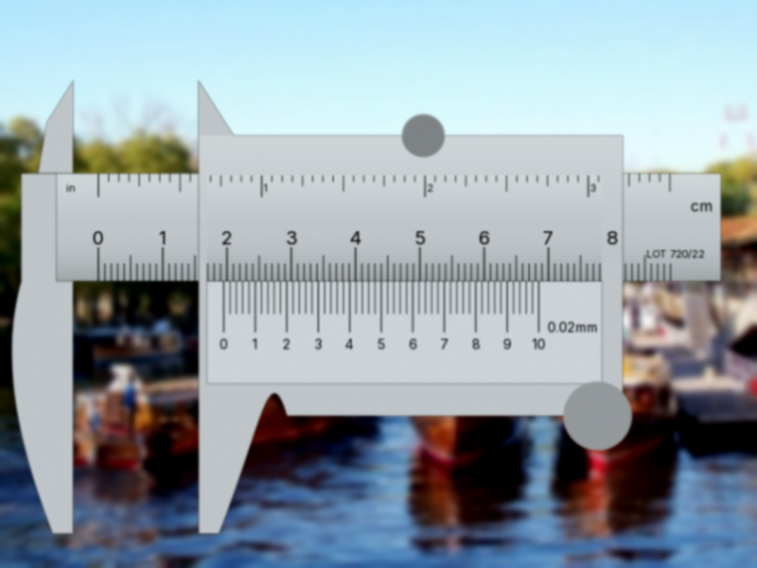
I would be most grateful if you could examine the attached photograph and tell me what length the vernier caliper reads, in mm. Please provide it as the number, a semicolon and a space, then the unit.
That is 19.5; mm
